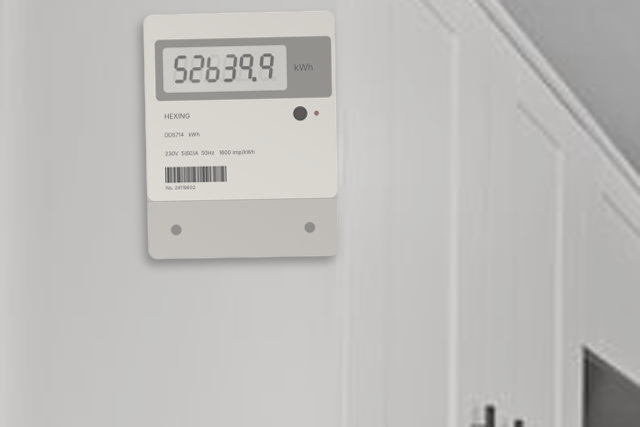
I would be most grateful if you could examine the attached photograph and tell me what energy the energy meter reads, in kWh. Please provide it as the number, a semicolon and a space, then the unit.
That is 52639.9; kWh
